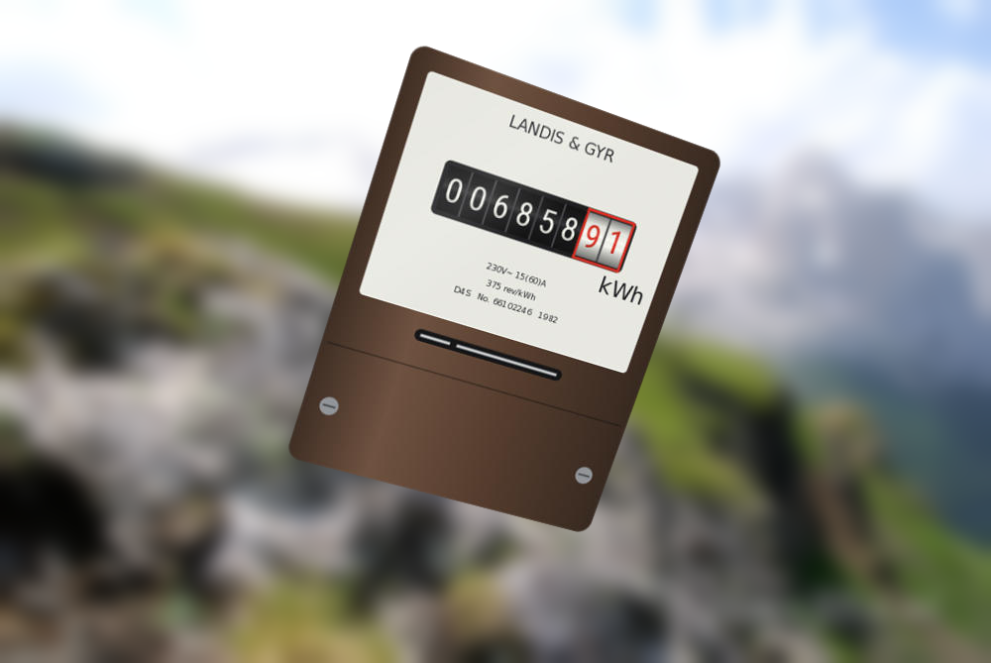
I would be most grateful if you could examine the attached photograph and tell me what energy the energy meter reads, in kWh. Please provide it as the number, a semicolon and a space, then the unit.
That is 6858.91; kWh
